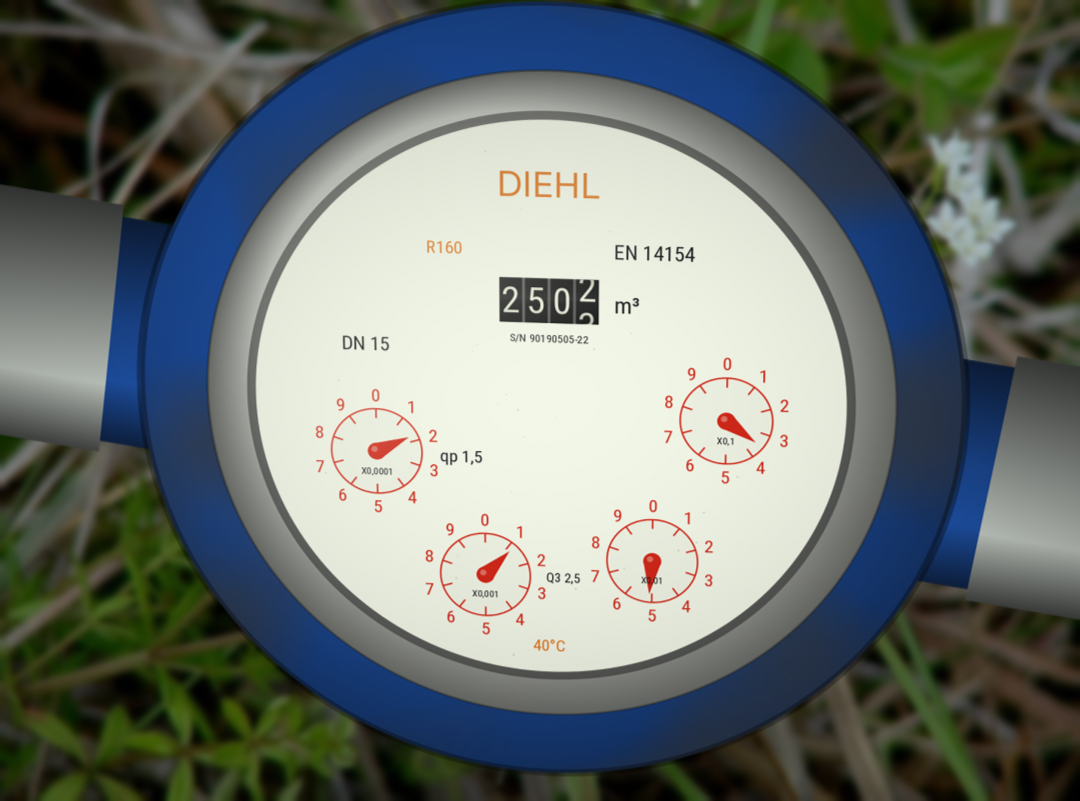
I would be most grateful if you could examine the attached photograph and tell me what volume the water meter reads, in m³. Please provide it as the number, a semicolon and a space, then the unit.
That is 2502.3511; m³
